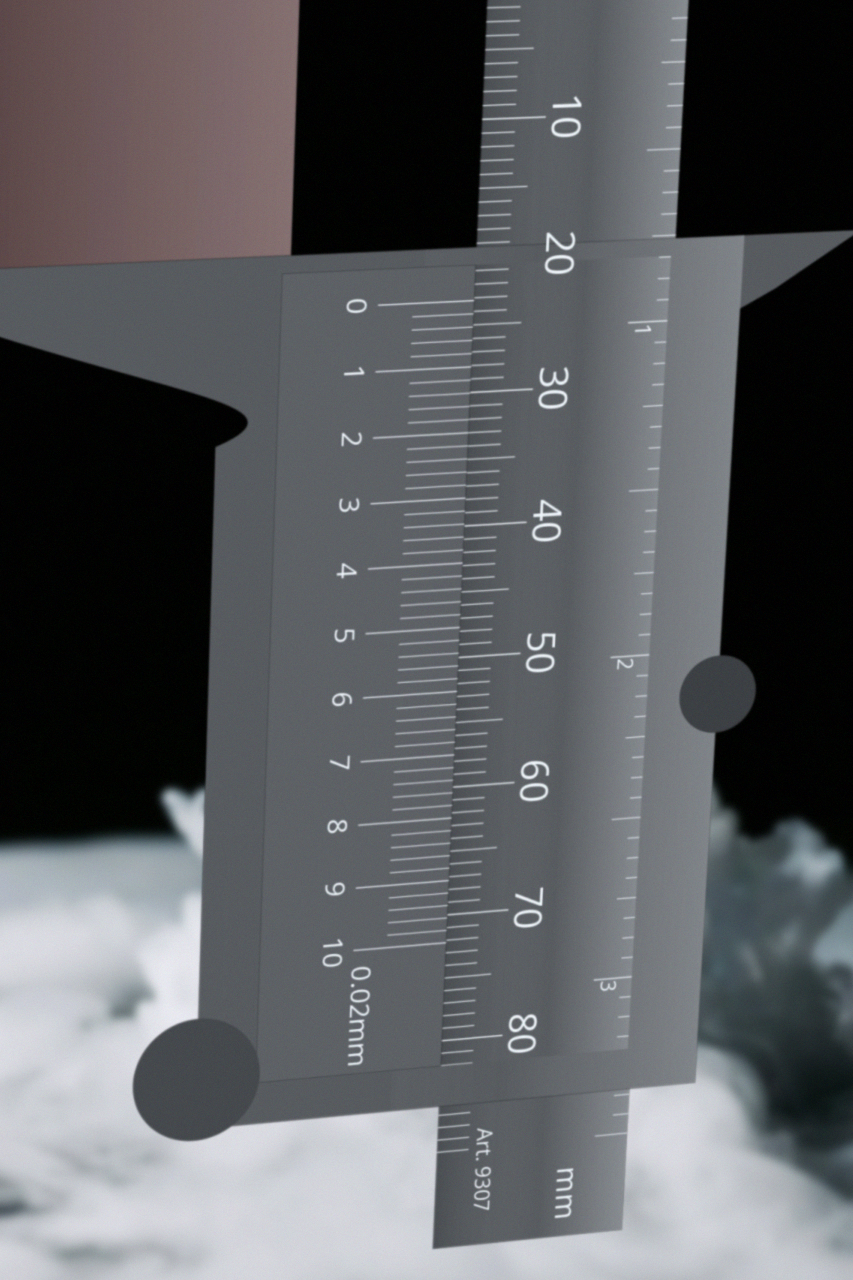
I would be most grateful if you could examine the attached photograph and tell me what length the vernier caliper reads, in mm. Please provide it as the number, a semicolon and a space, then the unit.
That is 23.2; mm
